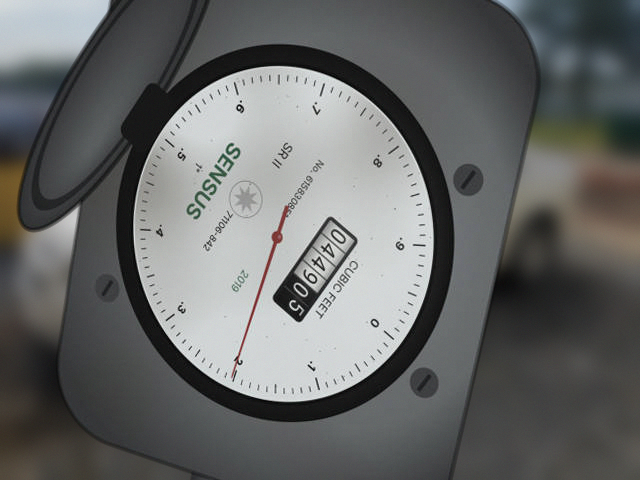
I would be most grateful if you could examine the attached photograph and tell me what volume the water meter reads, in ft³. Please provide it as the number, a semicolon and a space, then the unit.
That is 44905.20; ft³
